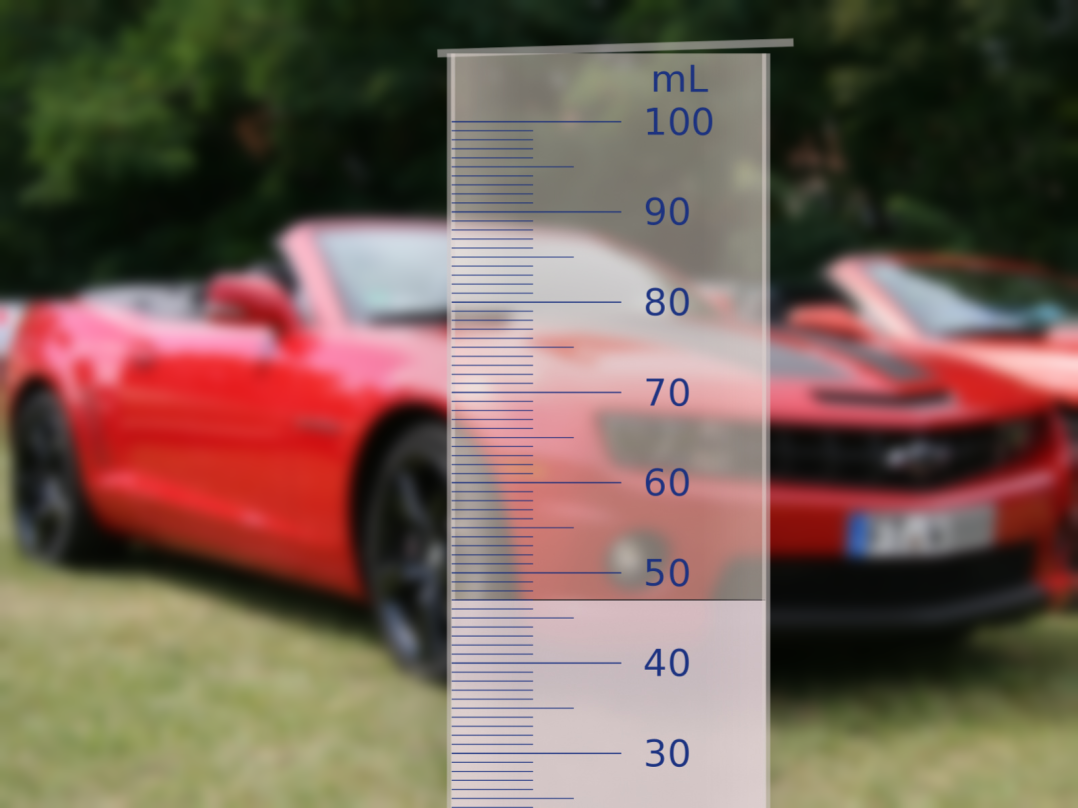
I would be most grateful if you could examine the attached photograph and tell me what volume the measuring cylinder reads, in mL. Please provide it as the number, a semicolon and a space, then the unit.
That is 47; mL
